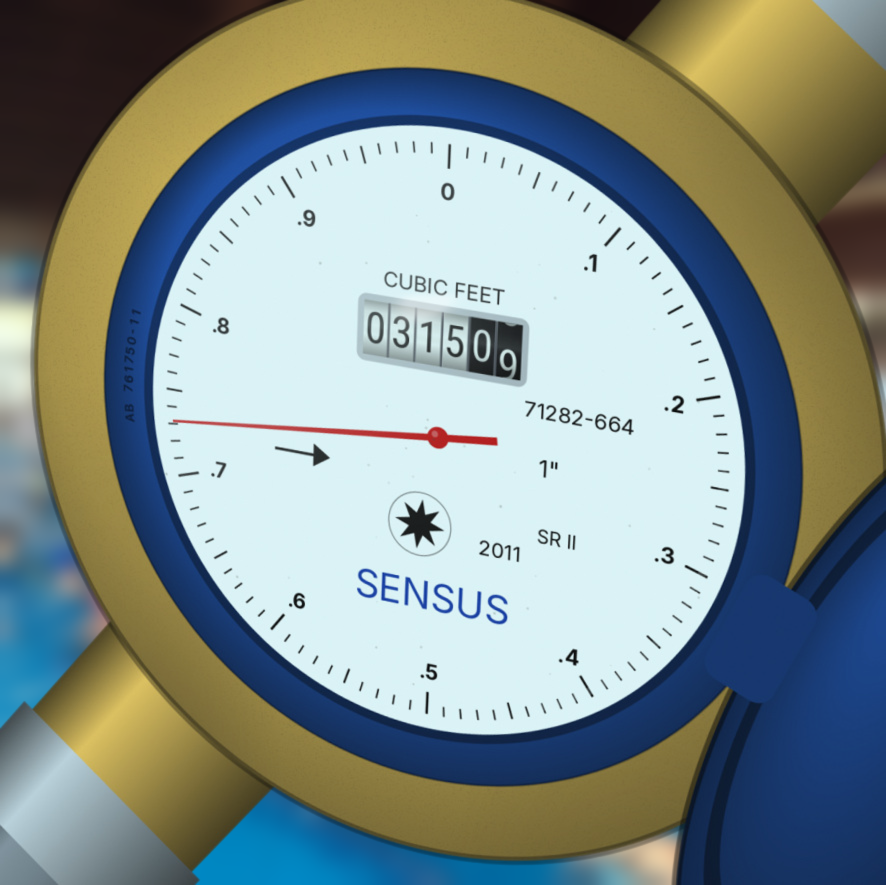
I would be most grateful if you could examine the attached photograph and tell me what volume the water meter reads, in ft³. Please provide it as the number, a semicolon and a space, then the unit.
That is 31508.73; ft³
